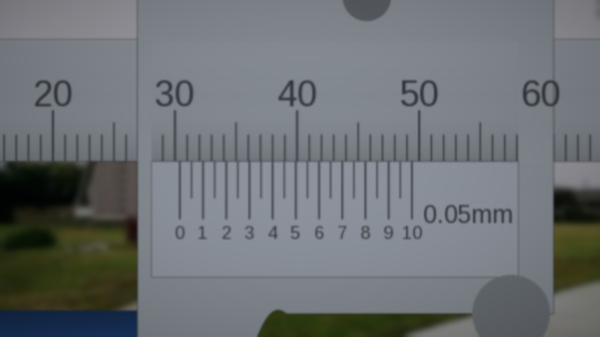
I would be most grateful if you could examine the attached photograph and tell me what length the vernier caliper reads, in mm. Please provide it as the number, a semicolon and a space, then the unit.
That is 30.4; mm
